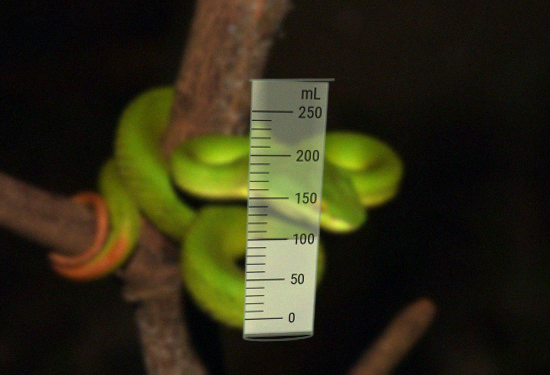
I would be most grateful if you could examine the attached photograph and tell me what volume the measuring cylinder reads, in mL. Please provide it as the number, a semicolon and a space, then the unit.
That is 100; mL
